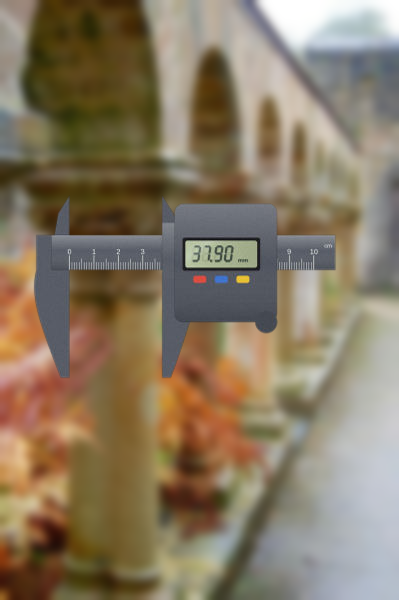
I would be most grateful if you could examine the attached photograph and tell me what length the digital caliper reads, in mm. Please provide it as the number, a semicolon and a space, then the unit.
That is 37.90; mm
